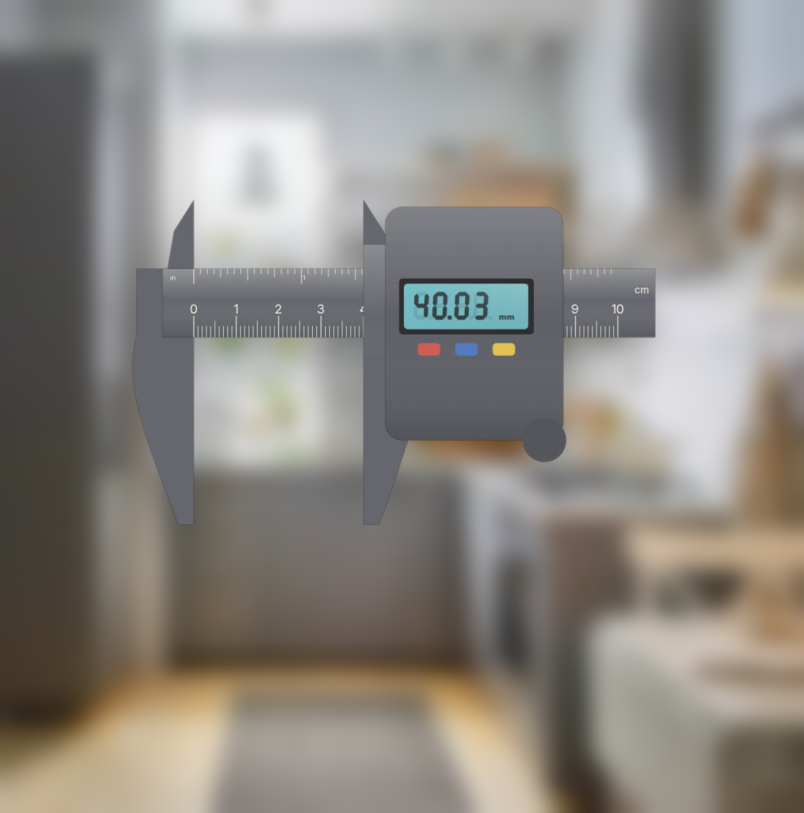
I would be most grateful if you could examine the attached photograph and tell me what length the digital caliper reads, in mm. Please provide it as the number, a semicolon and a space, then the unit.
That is 40.03; mm
